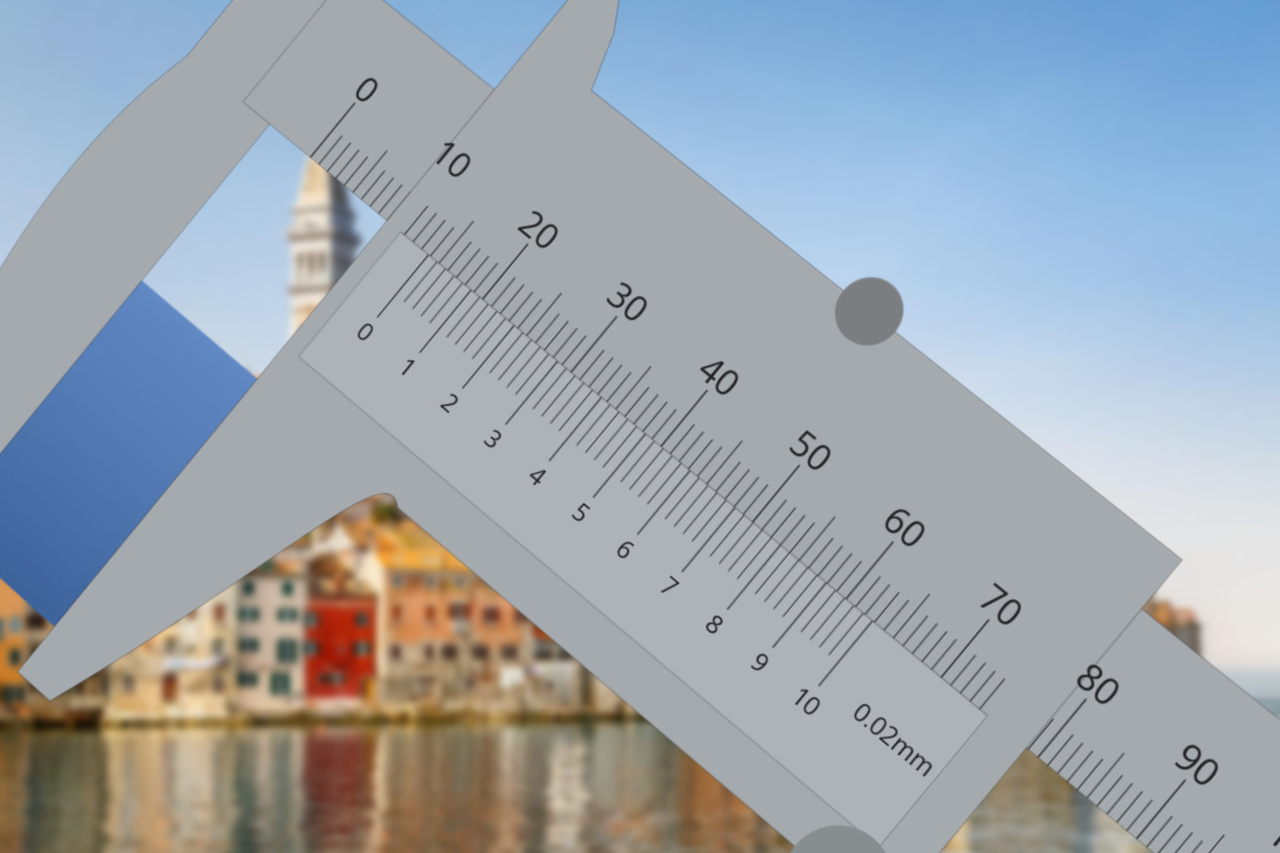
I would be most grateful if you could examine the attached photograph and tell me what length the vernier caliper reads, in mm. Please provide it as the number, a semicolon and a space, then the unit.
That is 13.8; mm
